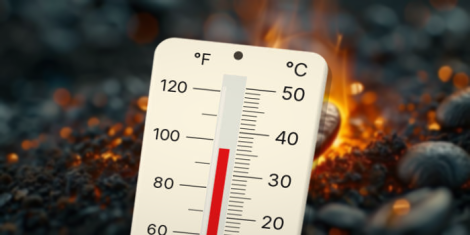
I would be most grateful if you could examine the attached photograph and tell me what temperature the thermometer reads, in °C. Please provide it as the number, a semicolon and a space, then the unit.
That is 36; °C
